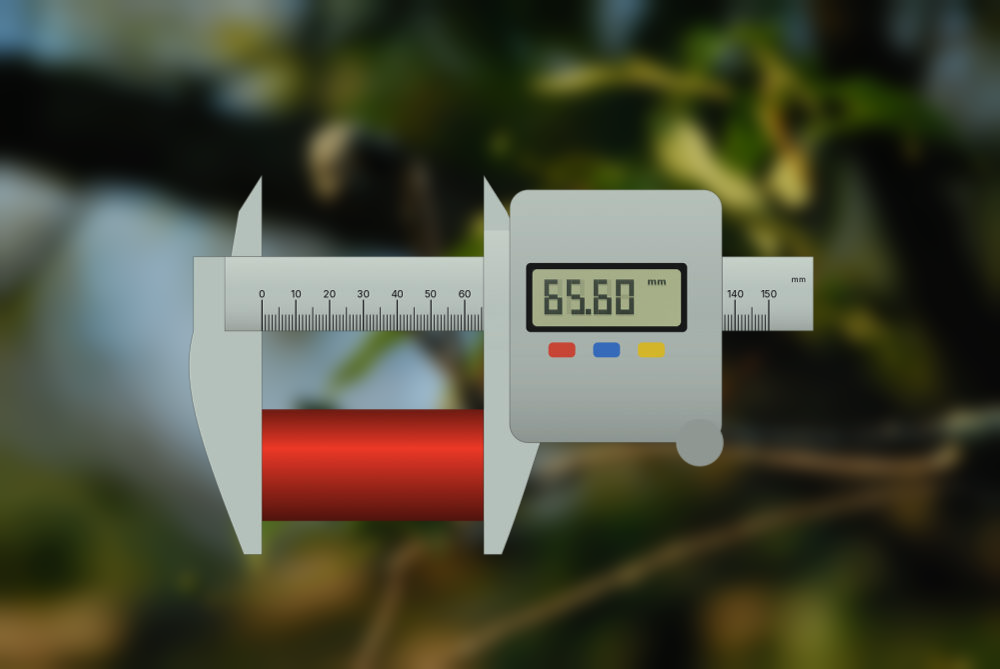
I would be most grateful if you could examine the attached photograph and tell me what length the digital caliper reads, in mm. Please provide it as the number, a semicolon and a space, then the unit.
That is 65.60; mm
